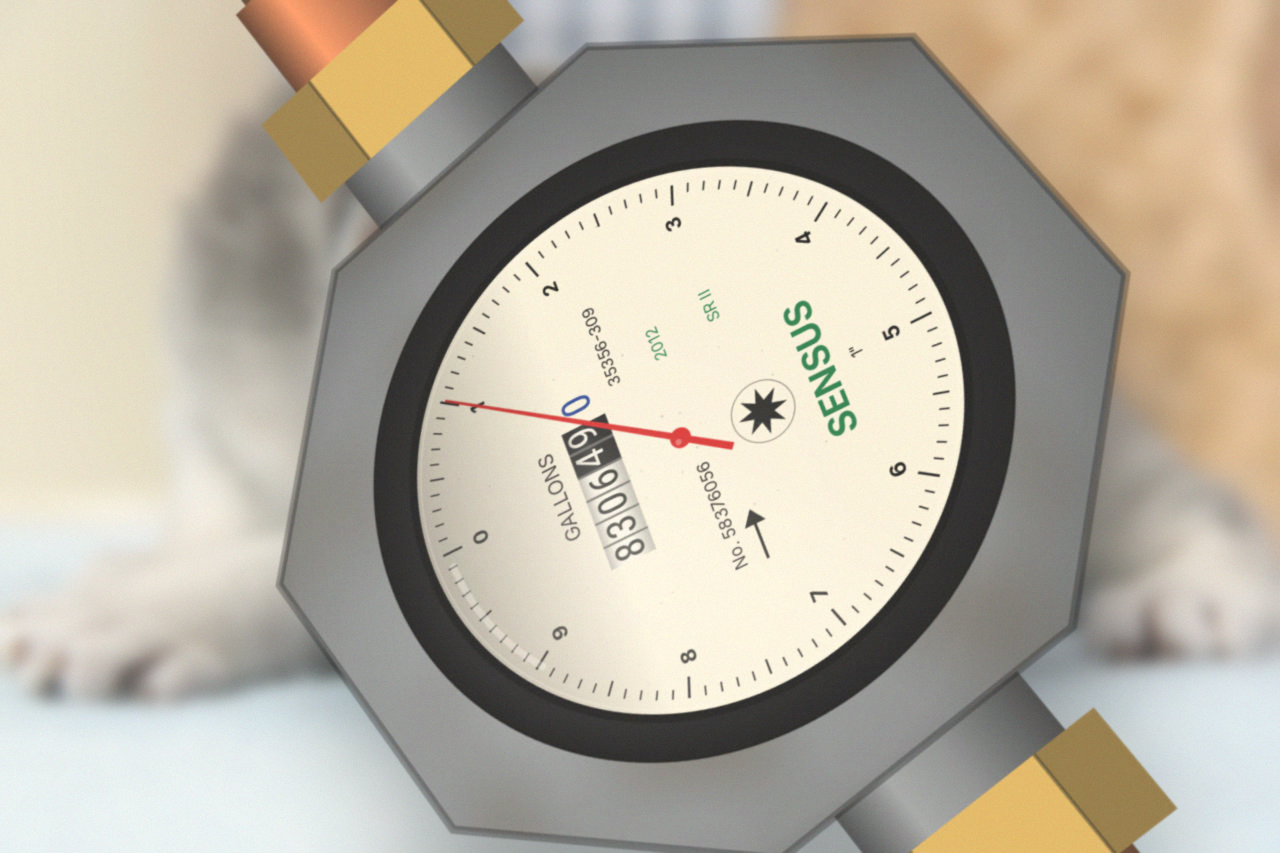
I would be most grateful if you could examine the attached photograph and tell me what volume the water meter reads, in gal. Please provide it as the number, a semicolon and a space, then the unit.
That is 8306491.0; gal
